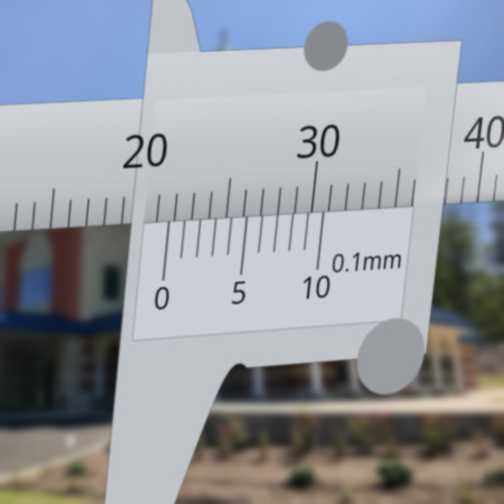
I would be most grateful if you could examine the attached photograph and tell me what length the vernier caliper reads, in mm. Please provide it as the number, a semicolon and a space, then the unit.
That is 21.7; mm
